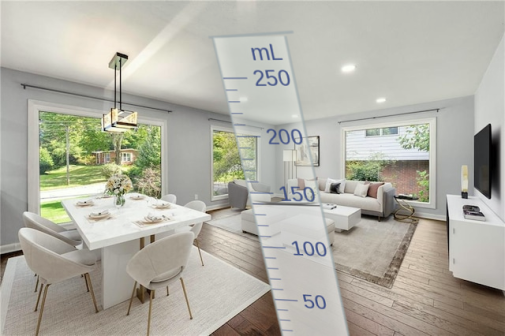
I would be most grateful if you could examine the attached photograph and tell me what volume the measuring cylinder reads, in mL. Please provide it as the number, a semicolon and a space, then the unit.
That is 140; mL
